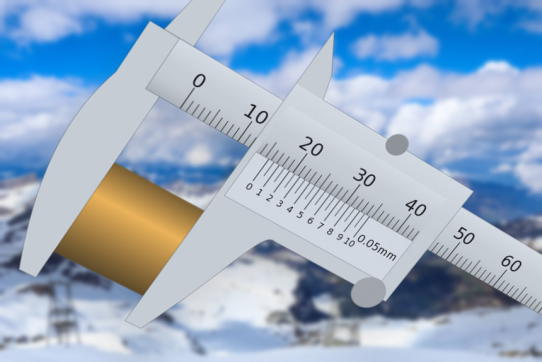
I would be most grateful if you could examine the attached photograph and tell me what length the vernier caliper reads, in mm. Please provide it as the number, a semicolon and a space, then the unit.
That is 15.6; mm
